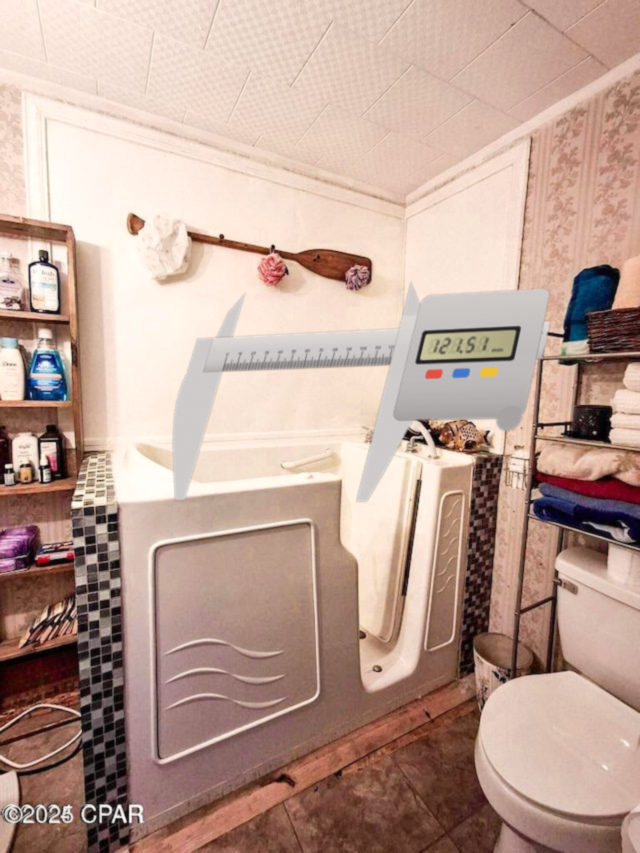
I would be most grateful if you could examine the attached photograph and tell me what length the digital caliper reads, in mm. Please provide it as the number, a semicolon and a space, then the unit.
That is 121.51; mm
